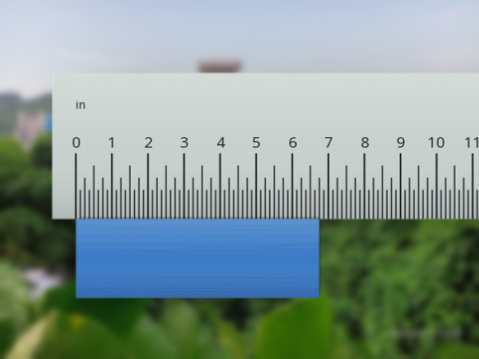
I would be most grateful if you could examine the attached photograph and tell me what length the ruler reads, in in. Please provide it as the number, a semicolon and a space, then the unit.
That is 6.75; in
